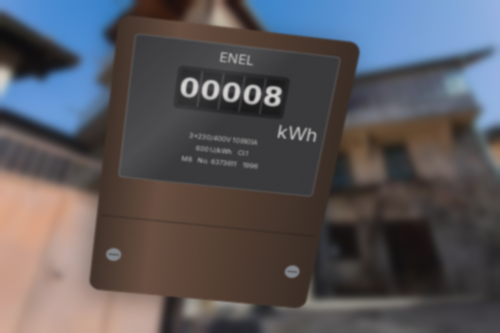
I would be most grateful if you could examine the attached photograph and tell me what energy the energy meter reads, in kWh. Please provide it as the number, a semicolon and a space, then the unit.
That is 8; kWh
